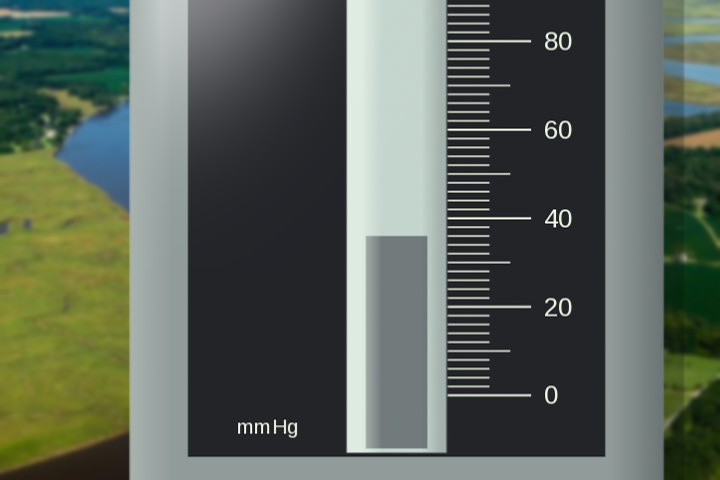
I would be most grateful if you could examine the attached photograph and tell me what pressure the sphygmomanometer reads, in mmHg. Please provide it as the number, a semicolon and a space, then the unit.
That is 36; mmHg
